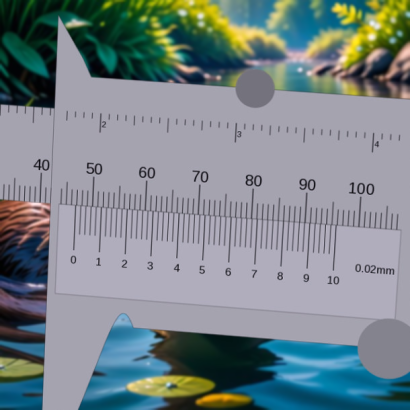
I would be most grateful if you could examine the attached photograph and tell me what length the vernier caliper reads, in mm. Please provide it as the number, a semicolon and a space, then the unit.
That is 46.8; mm
